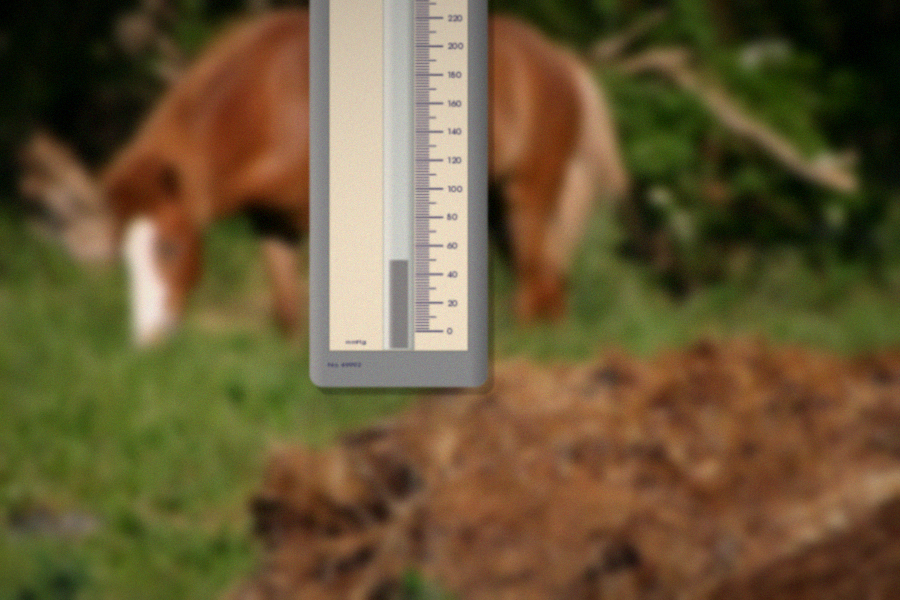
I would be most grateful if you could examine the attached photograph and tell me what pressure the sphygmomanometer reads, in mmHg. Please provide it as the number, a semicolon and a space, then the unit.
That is 50; mmHg
